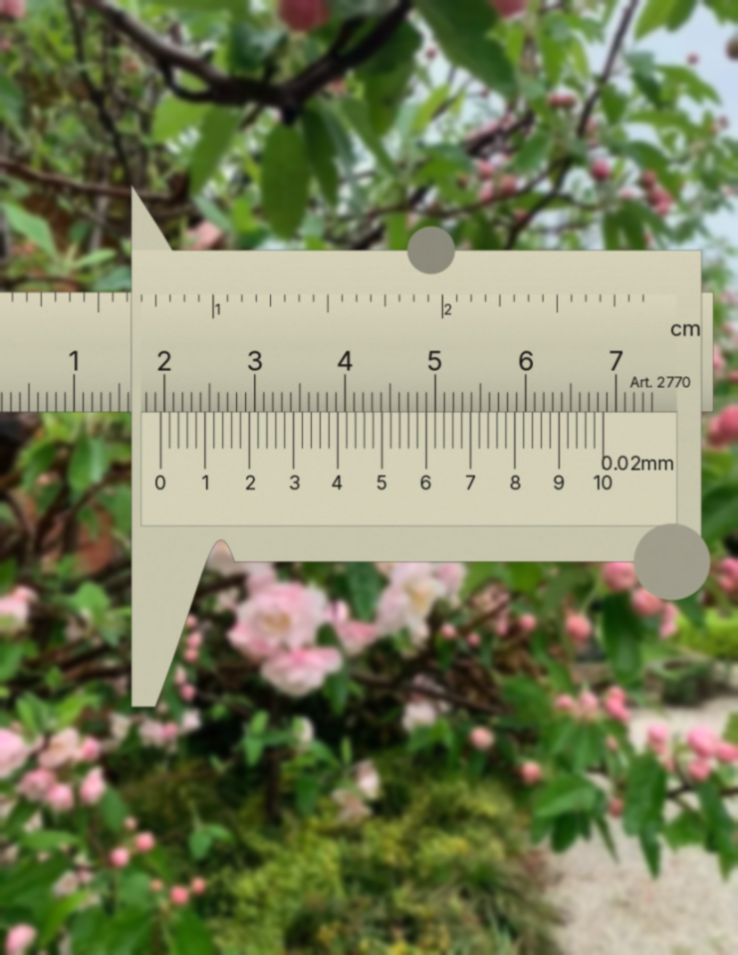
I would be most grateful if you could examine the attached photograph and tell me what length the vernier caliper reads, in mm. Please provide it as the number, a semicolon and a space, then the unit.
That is 19.6; mm
